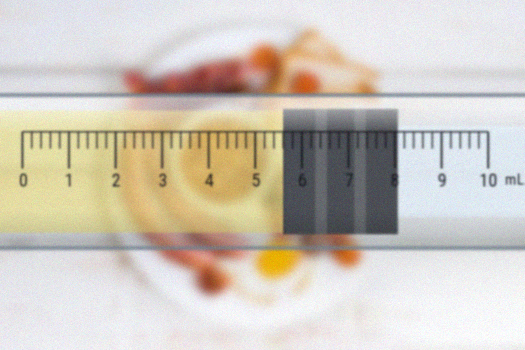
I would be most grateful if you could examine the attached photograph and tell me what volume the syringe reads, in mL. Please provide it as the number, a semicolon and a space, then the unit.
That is 5.6; mL
